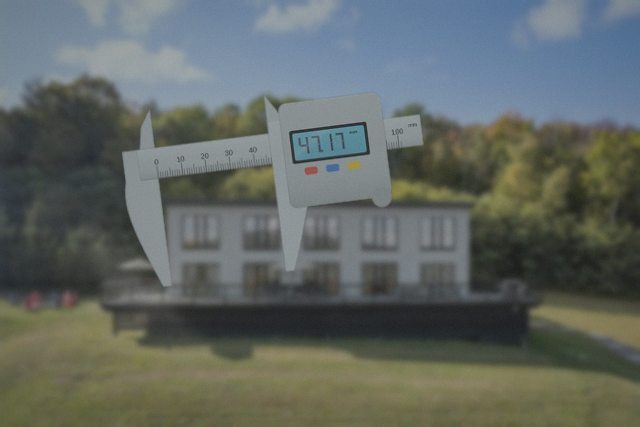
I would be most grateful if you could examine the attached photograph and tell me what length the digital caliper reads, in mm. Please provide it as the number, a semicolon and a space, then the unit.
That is 47.17; mm
